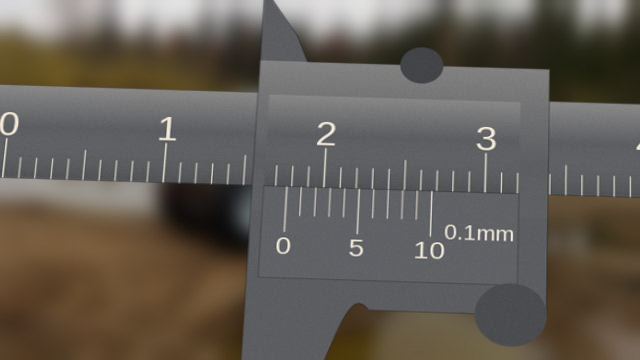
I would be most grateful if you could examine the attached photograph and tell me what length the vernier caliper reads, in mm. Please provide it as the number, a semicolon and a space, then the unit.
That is 17.7; mm
